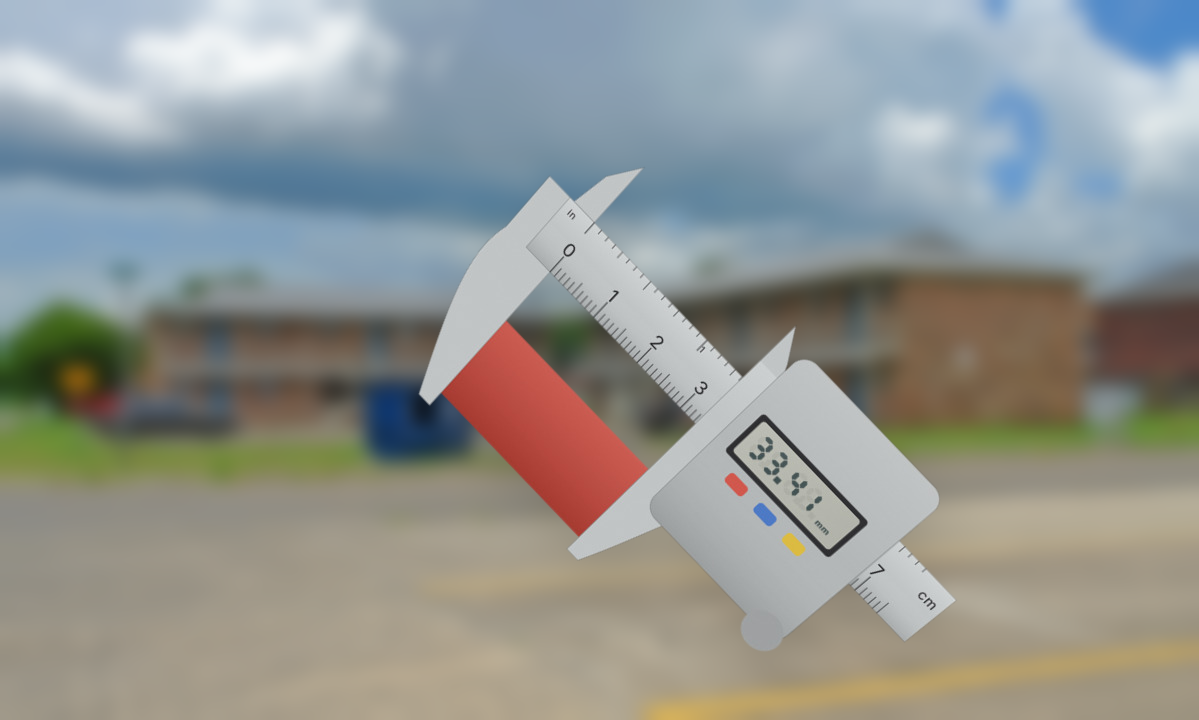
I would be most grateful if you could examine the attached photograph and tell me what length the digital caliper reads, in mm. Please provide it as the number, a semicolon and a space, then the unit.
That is 33.41; mm
